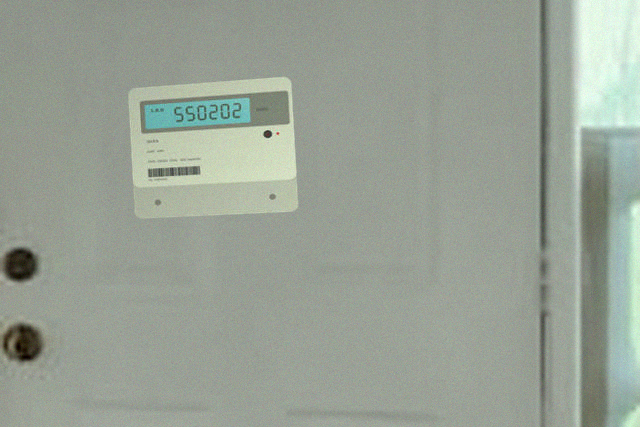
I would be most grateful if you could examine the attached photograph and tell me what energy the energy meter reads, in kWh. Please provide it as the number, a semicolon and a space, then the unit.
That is 550202; kWh
